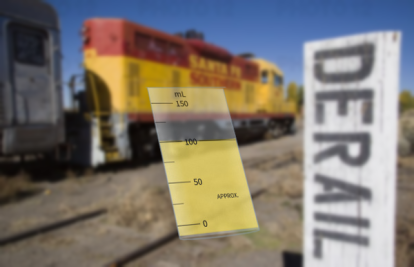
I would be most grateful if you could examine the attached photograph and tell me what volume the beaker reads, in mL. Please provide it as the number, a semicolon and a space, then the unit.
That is 100; mL
